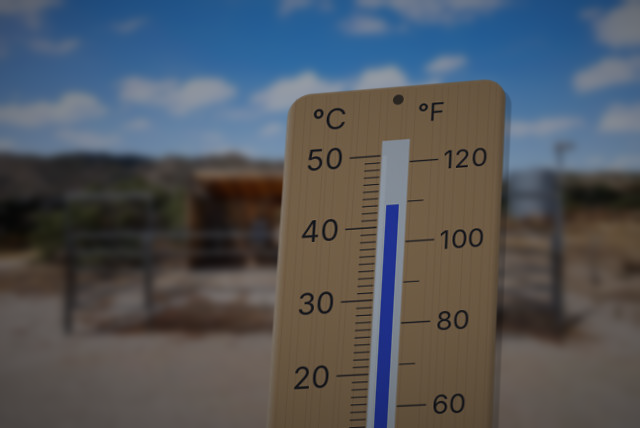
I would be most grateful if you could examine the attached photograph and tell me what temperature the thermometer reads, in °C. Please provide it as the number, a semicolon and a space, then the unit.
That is 43; °C
